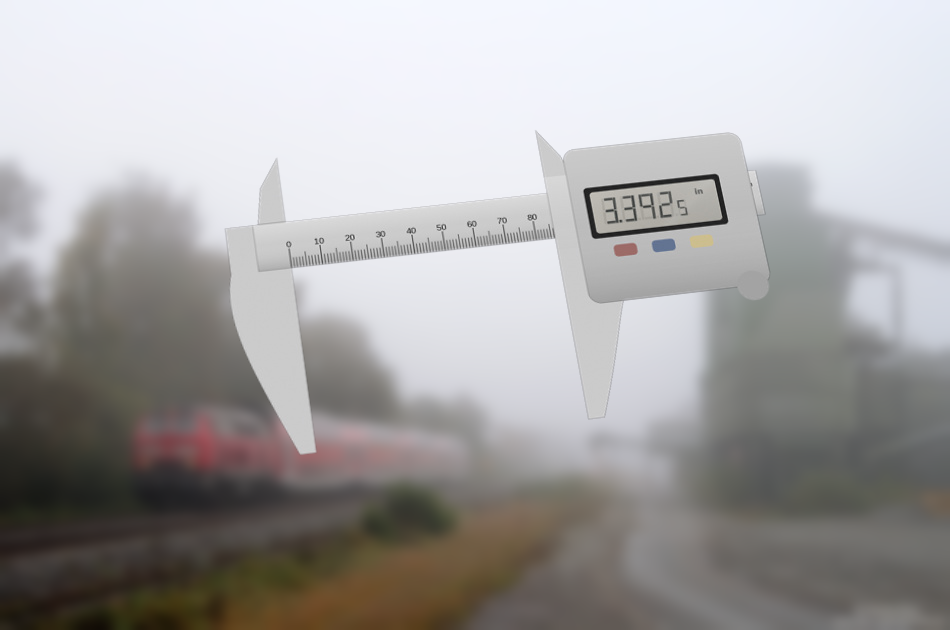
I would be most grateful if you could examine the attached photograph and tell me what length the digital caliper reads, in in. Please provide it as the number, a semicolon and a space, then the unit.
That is 3.3925; in
